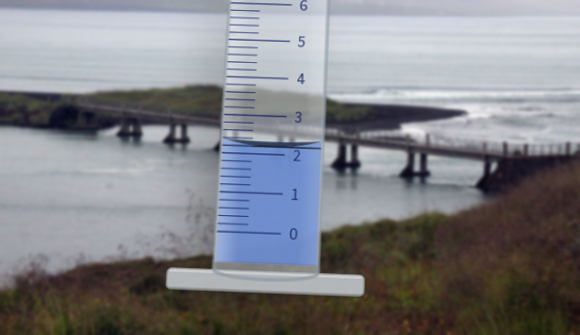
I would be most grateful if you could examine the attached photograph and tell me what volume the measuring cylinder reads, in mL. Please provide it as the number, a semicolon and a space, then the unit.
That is 2.2; mL
